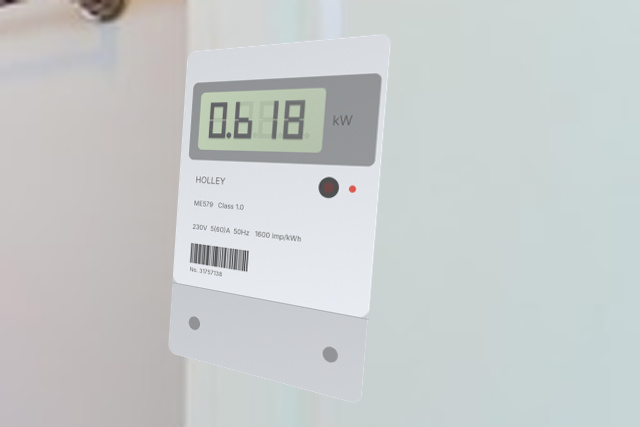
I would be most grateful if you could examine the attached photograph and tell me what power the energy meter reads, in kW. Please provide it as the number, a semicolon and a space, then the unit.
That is 0.618; kW
